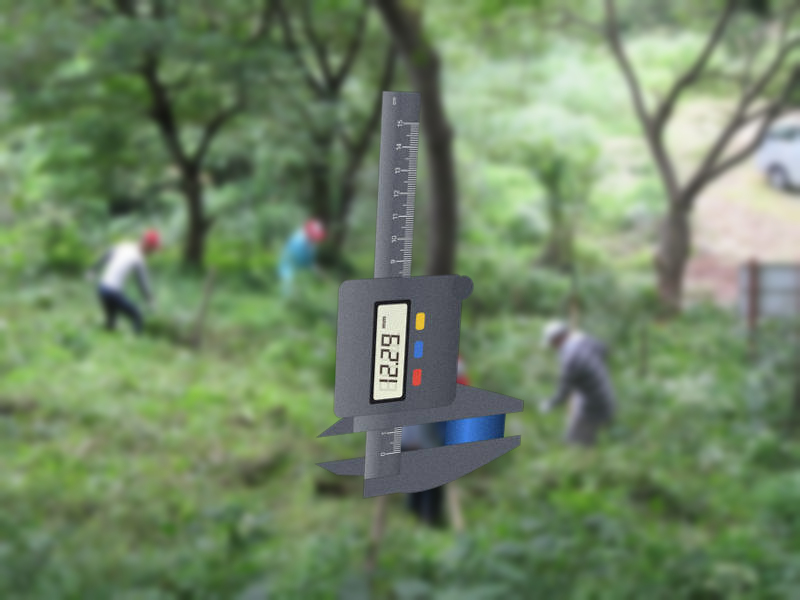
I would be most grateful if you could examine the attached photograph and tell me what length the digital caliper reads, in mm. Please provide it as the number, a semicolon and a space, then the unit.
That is 12.29; mm
